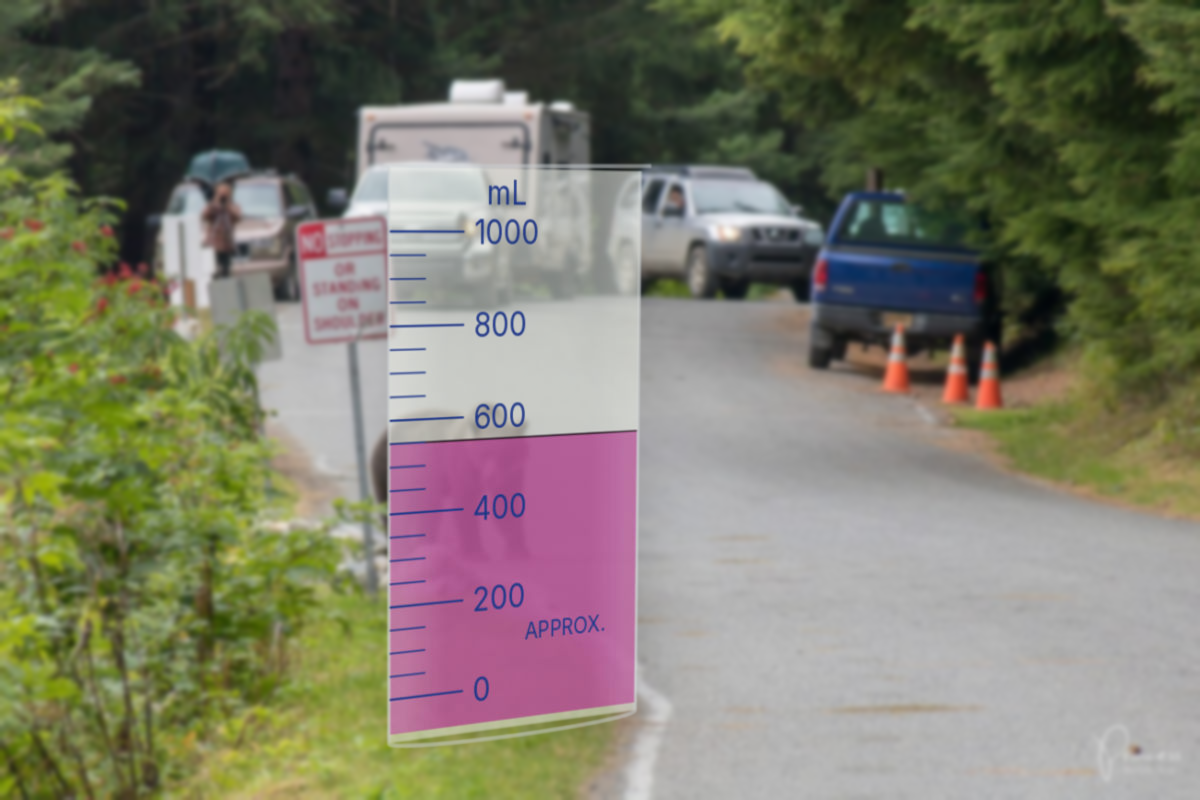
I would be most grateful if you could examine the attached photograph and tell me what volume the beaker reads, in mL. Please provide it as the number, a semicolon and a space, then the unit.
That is 550; mL
